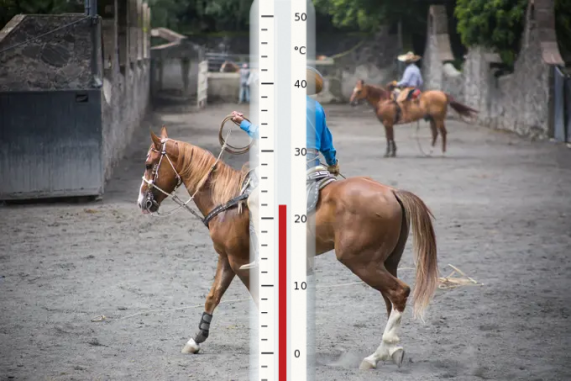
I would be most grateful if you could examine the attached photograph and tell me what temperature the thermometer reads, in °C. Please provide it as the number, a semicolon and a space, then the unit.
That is 22; °C
